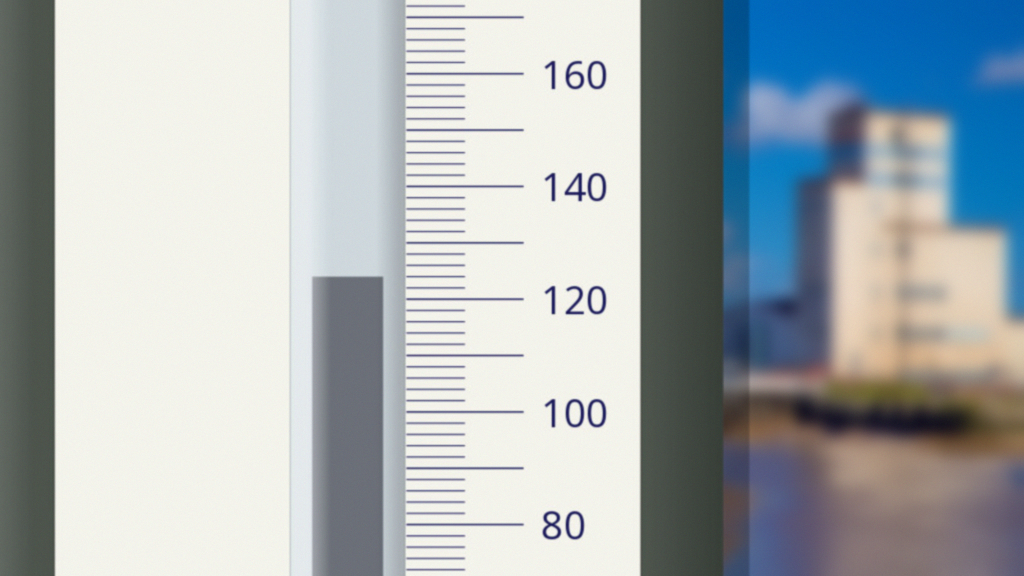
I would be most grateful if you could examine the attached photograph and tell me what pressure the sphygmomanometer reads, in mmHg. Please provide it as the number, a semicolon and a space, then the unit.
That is 124; mmHg
